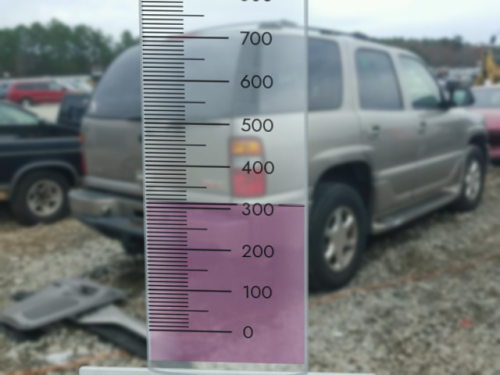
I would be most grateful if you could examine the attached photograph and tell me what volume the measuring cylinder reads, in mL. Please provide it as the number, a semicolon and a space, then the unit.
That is 310; mL
